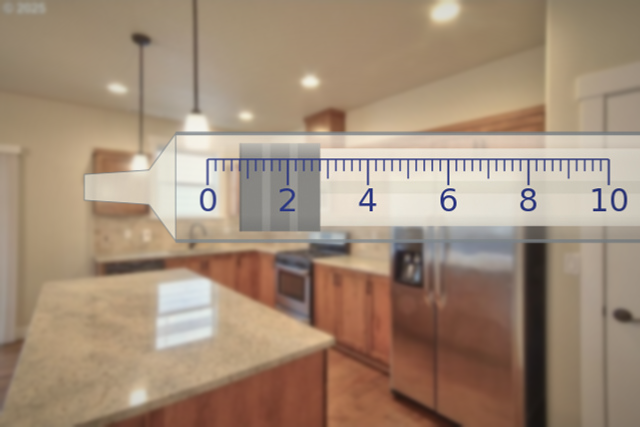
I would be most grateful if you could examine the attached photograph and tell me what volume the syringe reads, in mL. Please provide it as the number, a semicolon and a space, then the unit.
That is 0.8; mL
